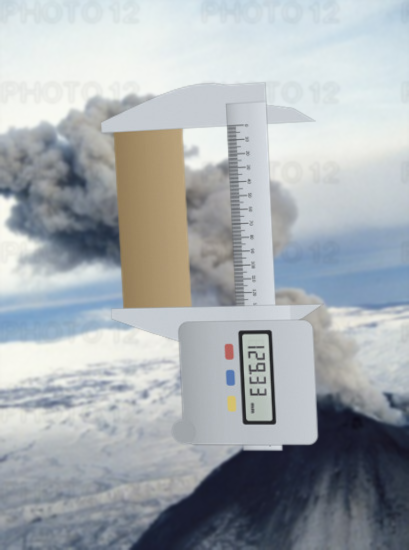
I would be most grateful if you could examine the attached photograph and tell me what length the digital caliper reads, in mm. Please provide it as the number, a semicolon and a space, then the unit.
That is 129.33; mm
